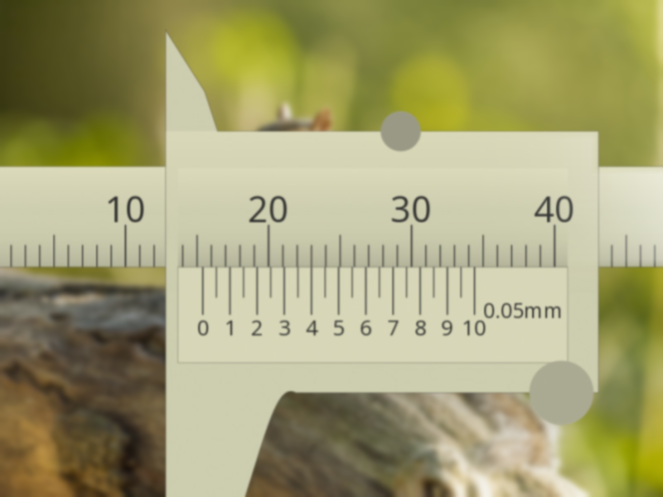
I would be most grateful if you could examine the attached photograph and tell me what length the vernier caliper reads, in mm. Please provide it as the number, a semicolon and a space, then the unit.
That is 15.4; mm
